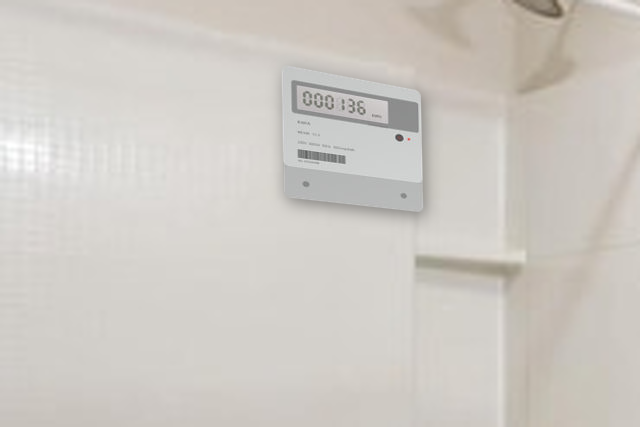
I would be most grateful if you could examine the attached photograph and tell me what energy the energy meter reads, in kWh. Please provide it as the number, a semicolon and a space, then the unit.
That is 136; kWh
